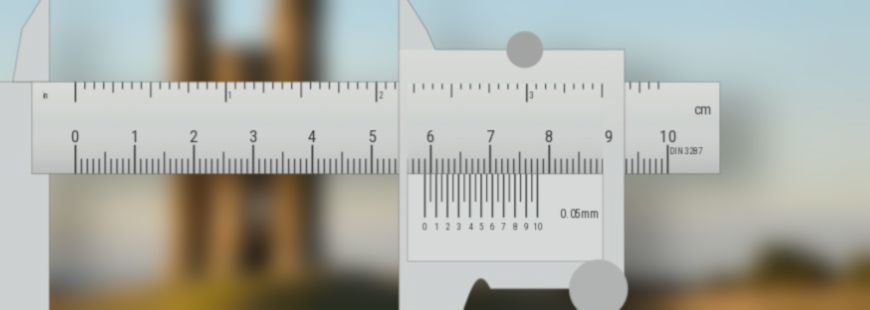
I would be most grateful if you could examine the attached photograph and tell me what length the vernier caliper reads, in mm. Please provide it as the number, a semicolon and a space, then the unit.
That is 59.0; mm
